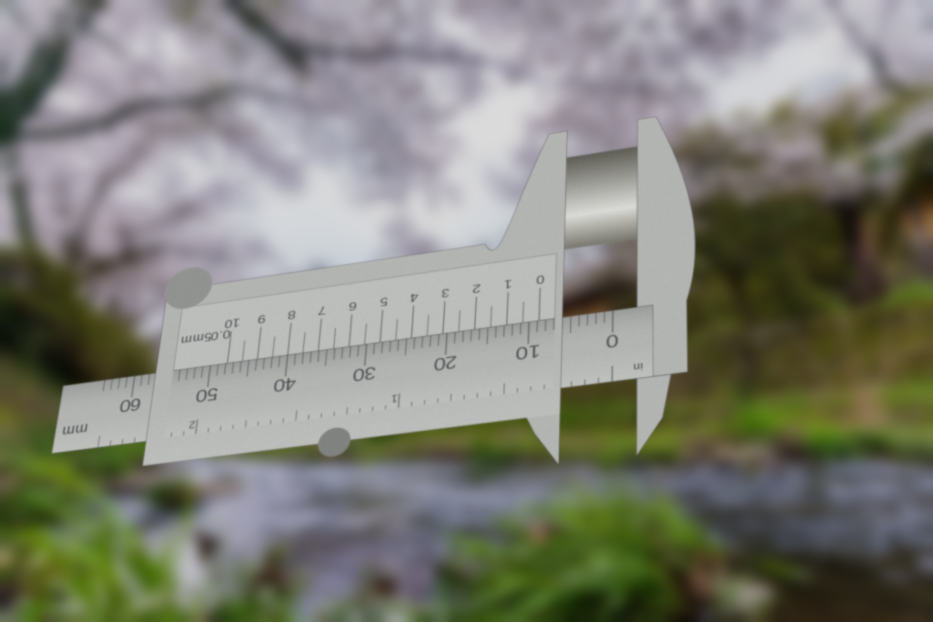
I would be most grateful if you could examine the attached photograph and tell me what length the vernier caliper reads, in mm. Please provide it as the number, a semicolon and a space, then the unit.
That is 8.8; mm
